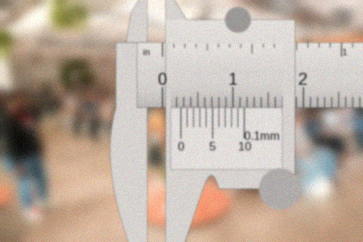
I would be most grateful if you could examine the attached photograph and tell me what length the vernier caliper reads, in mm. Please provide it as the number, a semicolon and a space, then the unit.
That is 2.6; mm
